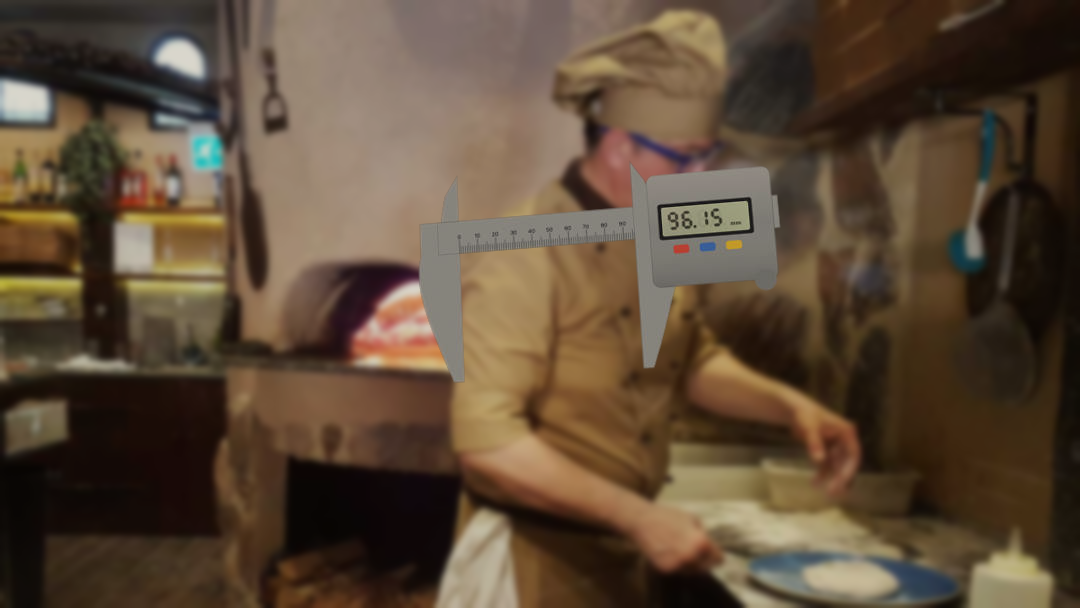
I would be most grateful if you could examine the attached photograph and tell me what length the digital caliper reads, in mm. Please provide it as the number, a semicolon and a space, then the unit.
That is 96.15; mm
